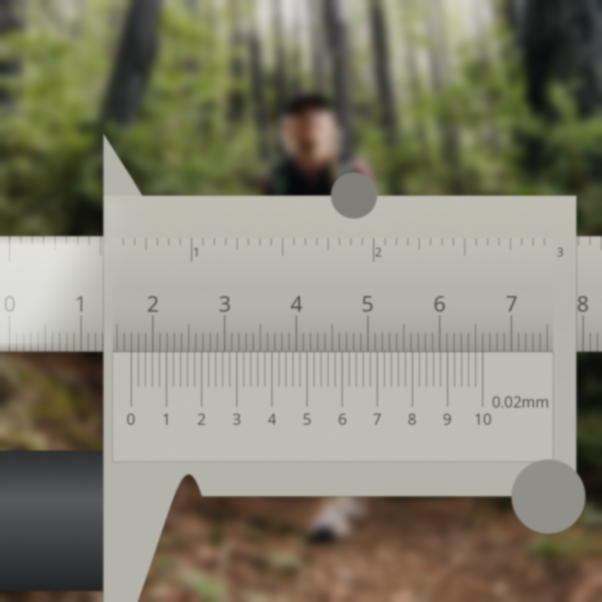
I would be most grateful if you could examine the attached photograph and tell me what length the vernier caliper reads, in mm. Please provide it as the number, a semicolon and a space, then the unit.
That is 17.0; mm
